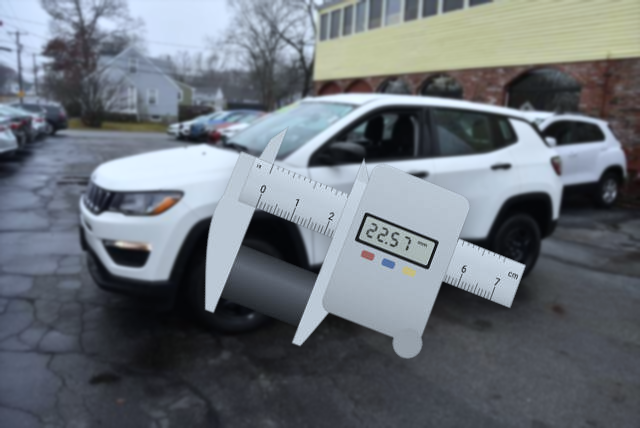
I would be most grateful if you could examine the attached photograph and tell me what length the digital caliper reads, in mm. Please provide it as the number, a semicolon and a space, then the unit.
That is 22.57; mm
